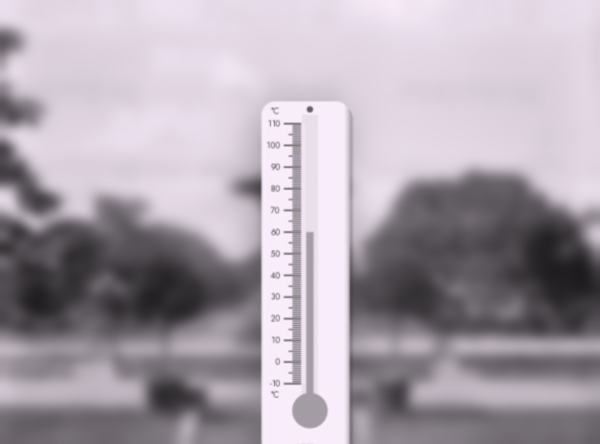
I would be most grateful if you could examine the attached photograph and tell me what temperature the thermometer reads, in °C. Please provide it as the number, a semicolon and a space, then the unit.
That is 60; °C
